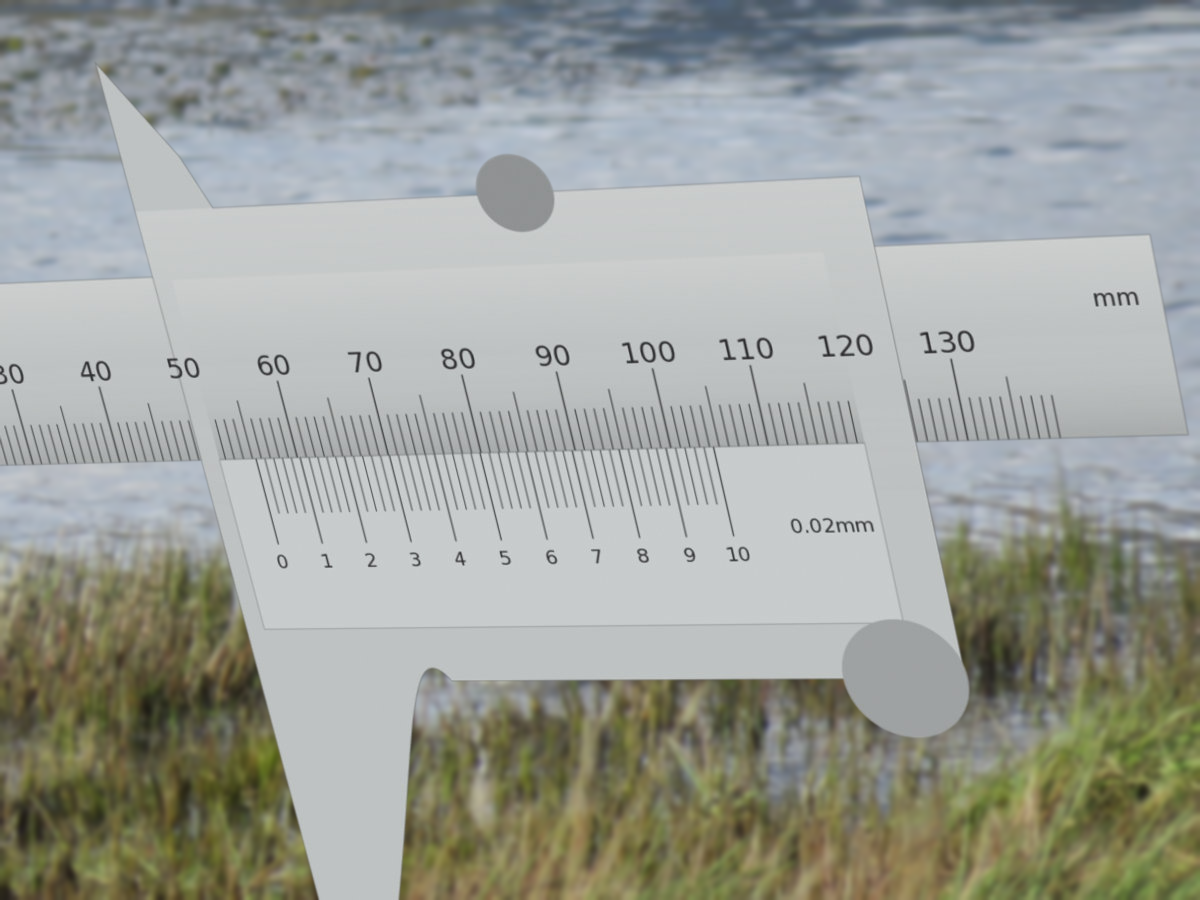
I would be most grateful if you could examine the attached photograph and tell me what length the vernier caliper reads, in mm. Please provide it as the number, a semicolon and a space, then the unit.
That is 55.4; mm
